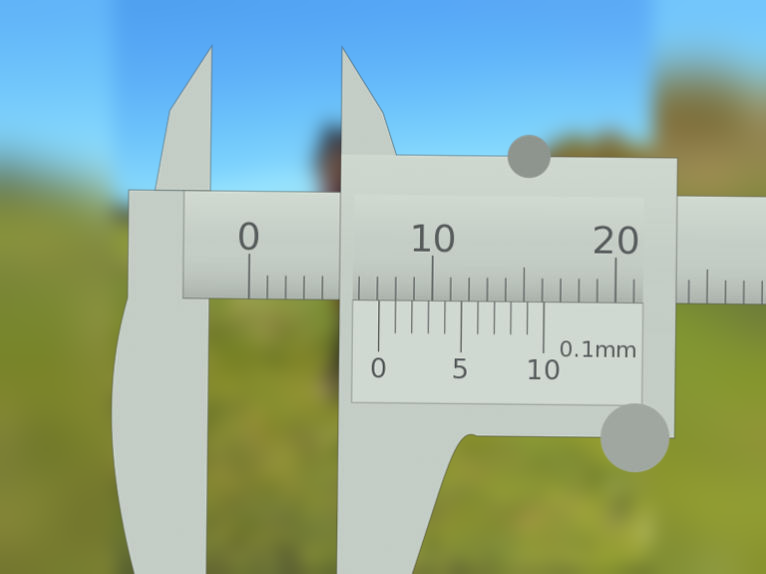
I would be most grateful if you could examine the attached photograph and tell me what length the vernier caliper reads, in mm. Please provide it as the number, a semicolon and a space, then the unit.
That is 7.1; mm
